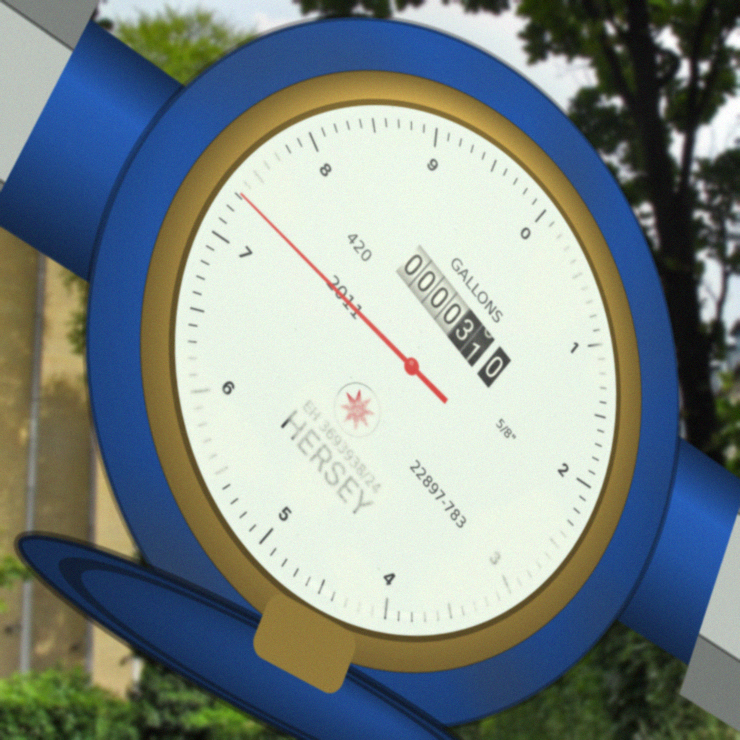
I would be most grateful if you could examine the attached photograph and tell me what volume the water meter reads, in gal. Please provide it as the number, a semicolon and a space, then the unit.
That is 307.3; gal
